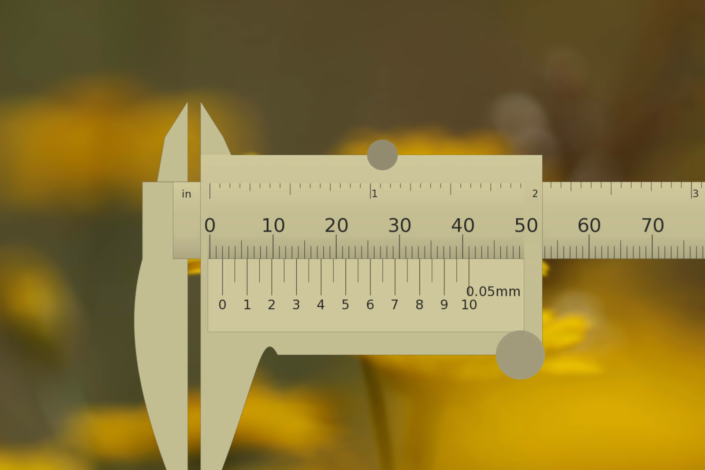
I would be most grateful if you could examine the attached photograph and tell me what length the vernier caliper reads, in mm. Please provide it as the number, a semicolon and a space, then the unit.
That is 2.0; mm
